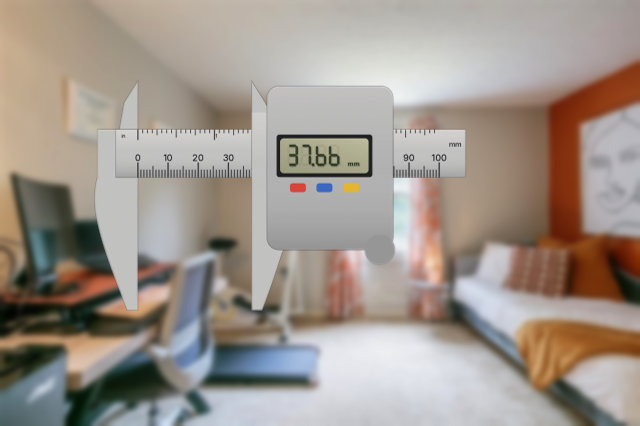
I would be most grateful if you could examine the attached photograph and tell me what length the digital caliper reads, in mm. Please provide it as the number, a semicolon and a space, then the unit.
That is 37.66; mm
